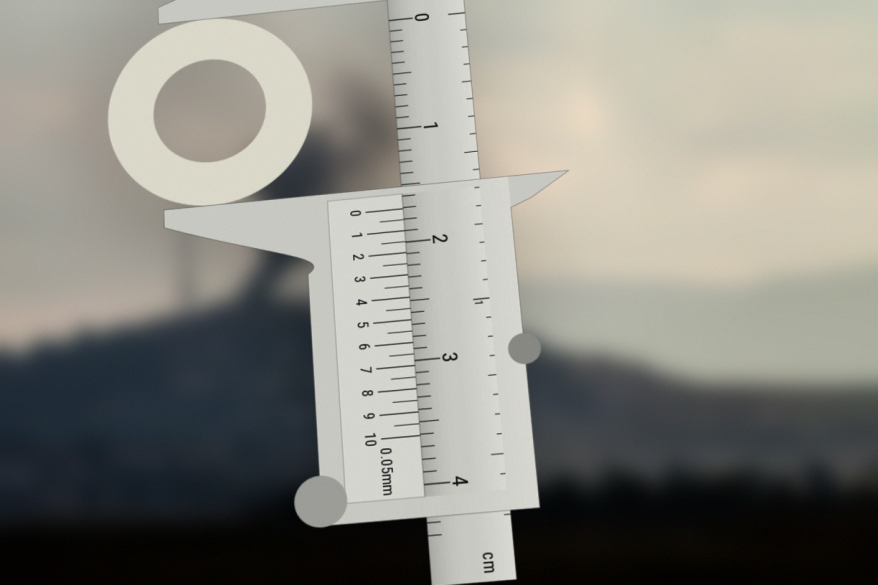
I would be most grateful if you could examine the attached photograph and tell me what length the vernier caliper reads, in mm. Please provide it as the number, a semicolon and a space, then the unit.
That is 17.1; mm
